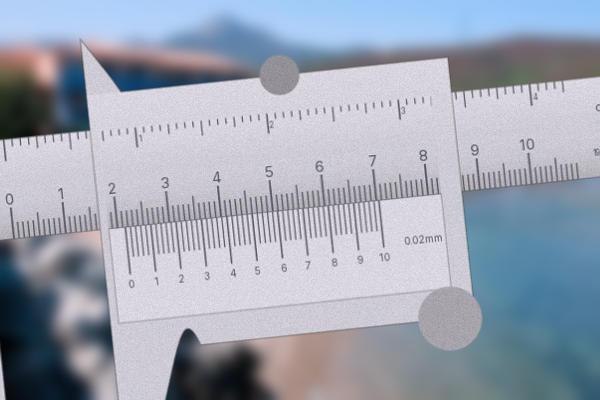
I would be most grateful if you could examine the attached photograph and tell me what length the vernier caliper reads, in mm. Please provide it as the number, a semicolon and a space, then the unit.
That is 21.5; mm
